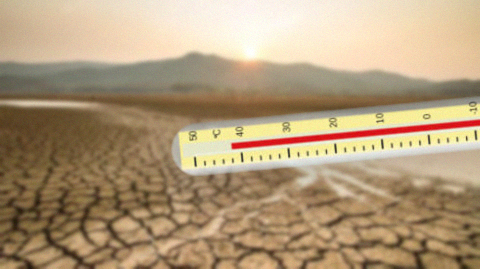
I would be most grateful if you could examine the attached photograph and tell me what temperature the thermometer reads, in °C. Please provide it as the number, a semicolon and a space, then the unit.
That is 42; °C
